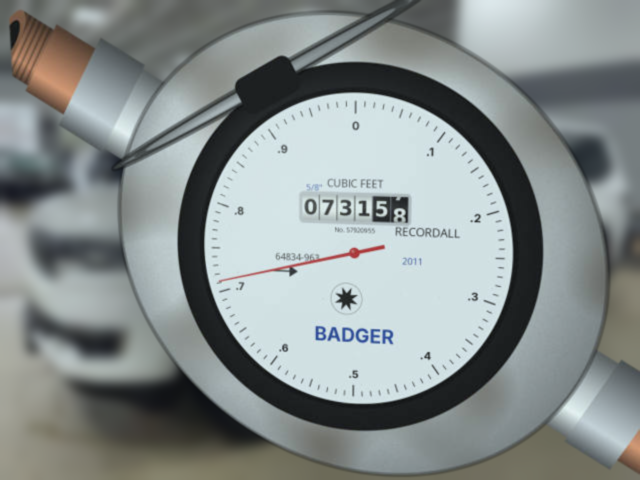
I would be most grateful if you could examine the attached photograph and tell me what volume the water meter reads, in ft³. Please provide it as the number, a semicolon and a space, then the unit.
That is 73157.71; ft³
